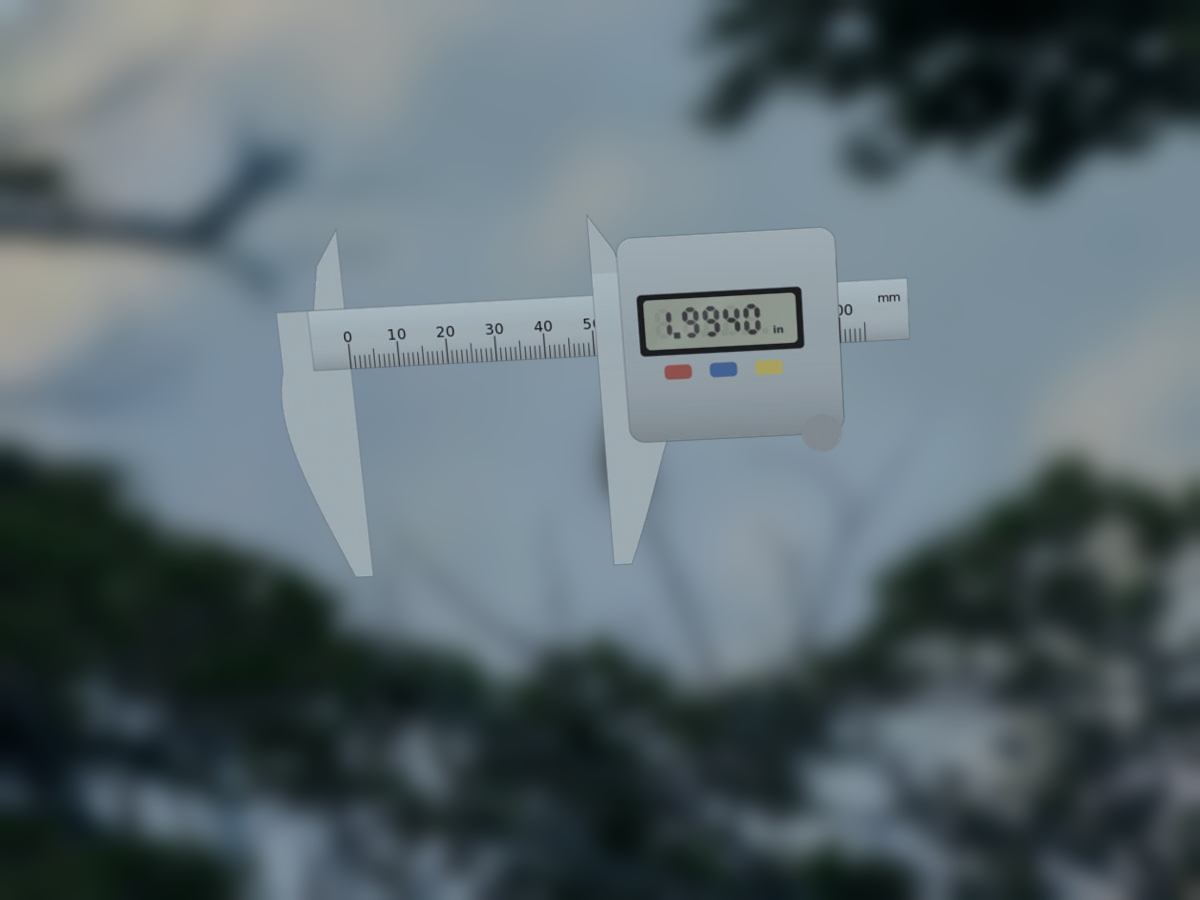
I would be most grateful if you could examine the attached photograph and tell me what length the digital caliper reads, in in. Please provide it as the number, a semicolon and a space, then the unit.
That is 1.9940; in
